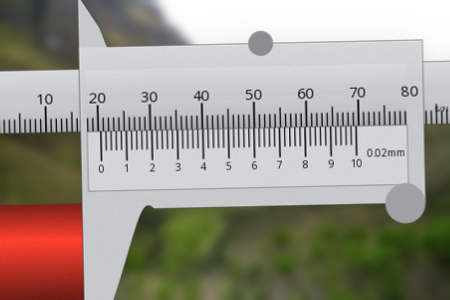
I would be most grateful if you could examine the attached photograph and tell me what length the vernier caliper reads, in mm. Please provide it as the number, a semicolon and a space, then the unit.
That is 20.5; mm
